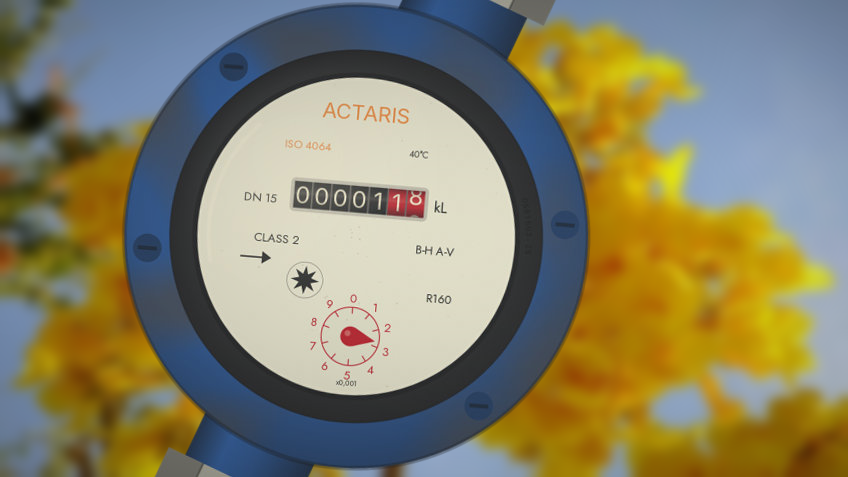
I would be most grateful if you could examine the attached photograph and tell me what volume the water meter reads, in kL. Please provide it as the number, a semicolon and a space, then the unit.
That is 1.182; kL
